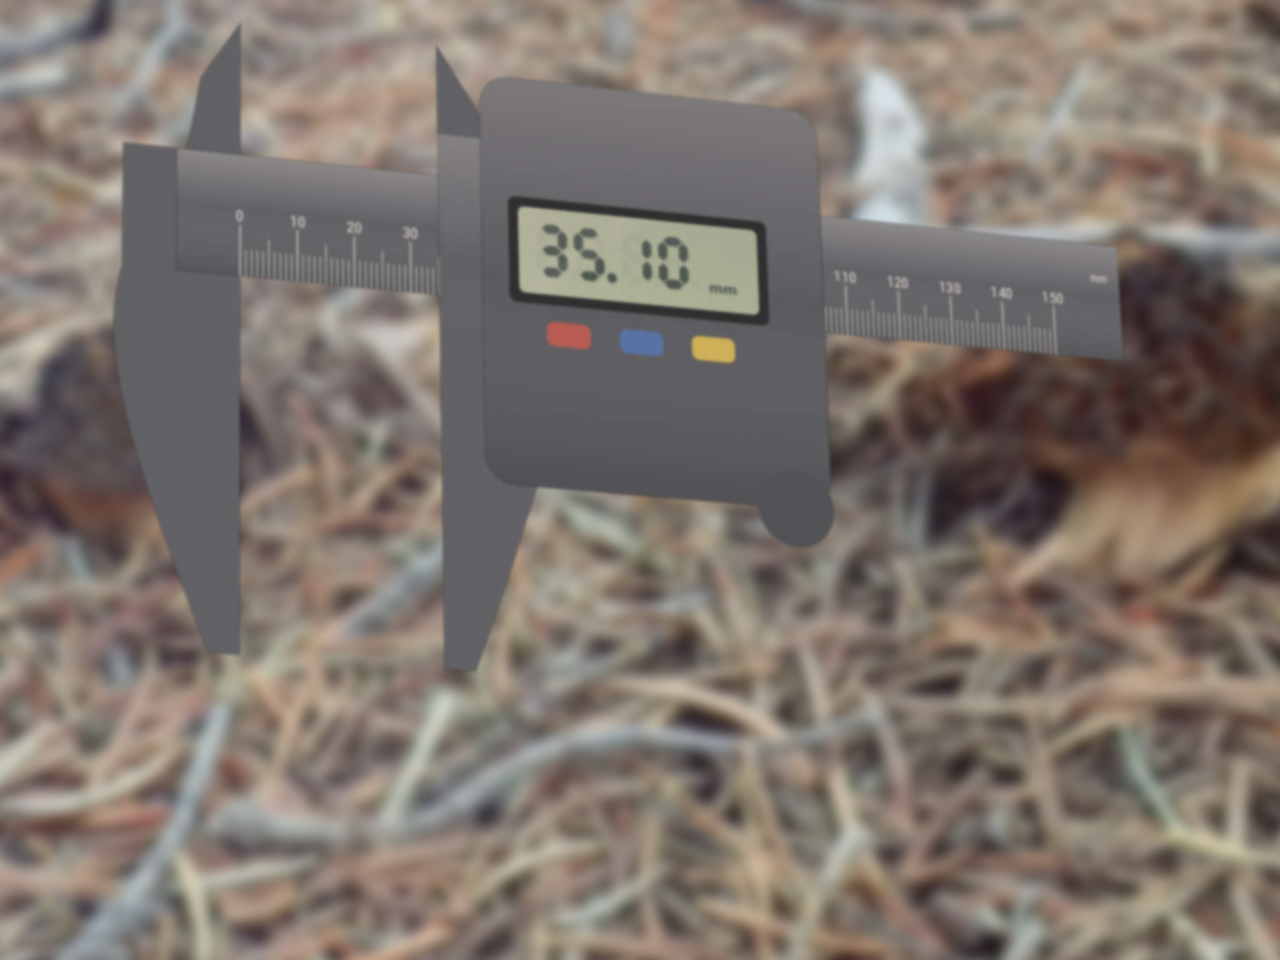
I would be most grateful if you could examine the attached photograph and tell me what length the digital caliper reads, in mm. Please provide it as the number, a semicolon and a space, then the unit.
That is 35.10; mm
